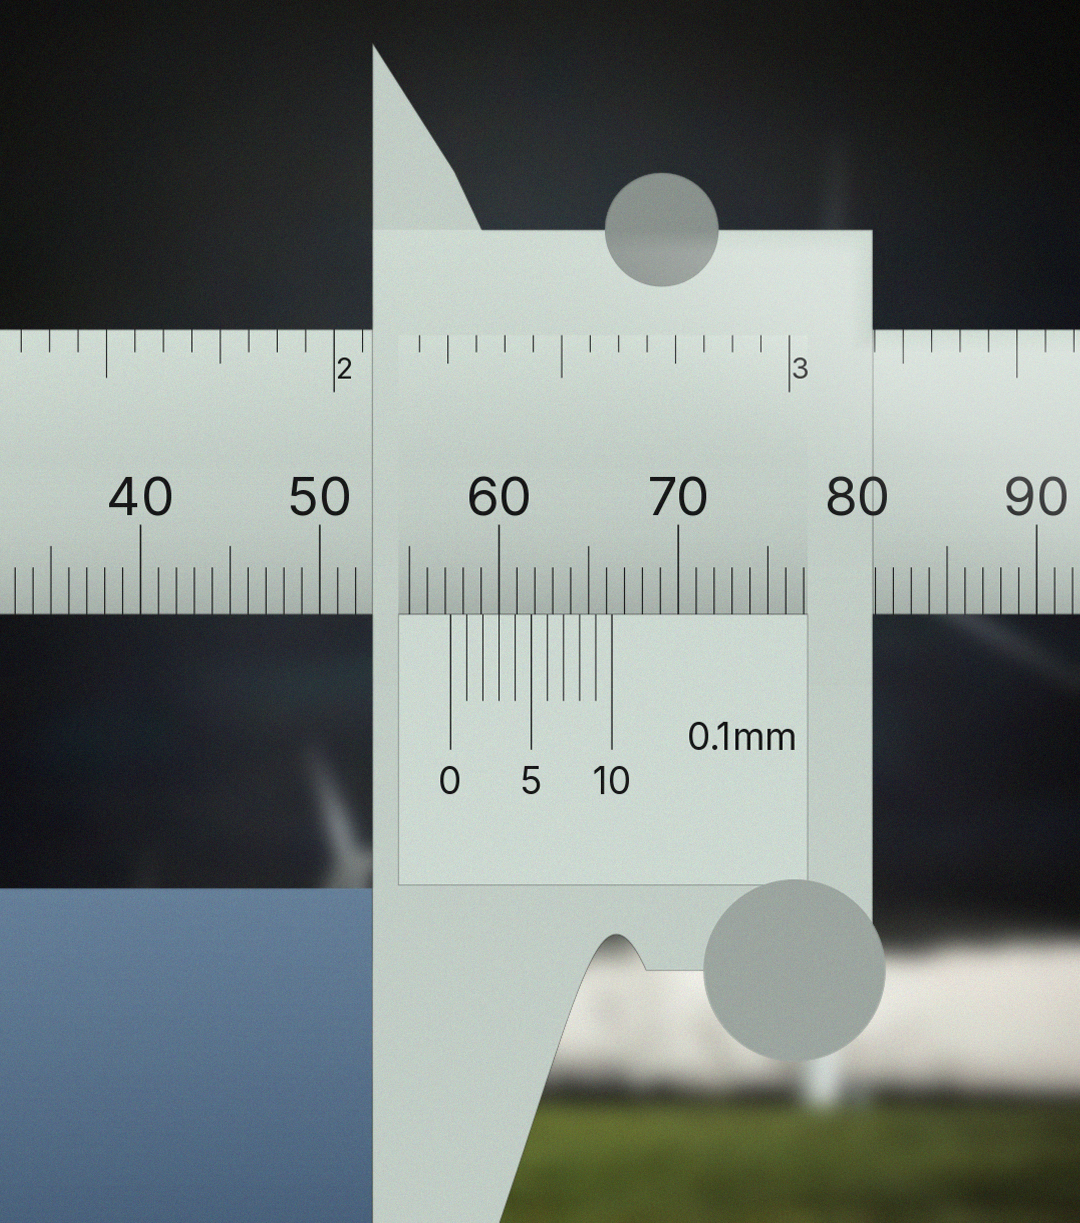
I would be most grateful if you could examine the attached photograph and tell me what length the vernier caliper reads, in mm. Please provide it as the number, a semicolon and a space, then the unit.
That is 57.3; mm
